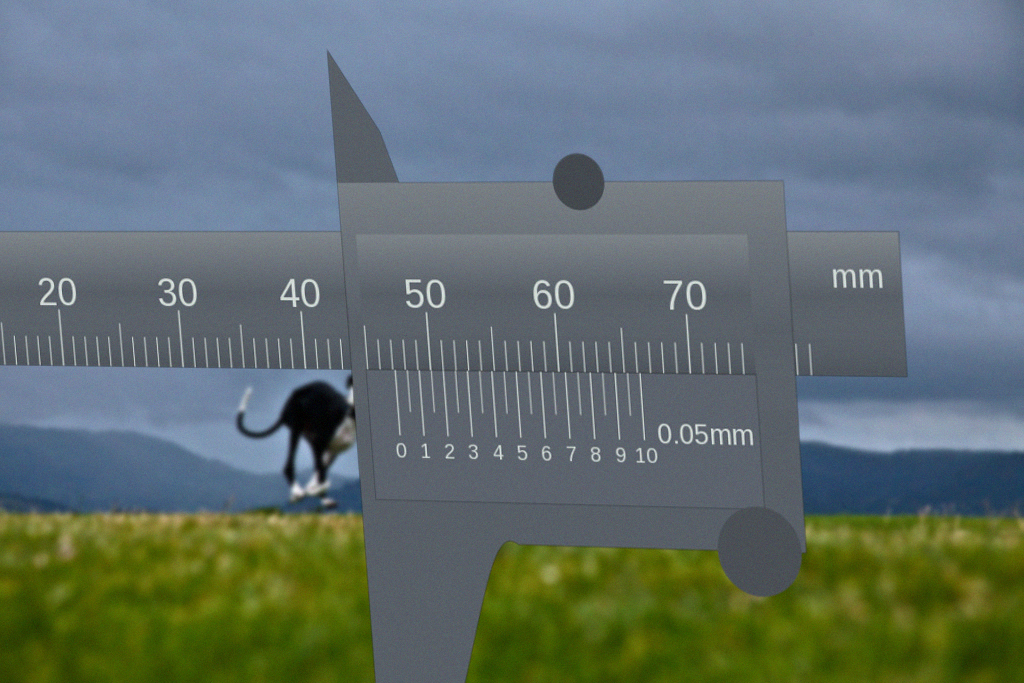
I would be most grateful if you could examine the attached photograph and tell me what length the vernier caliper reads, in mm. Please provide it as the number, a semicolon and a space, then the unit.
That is 47.2; mm
